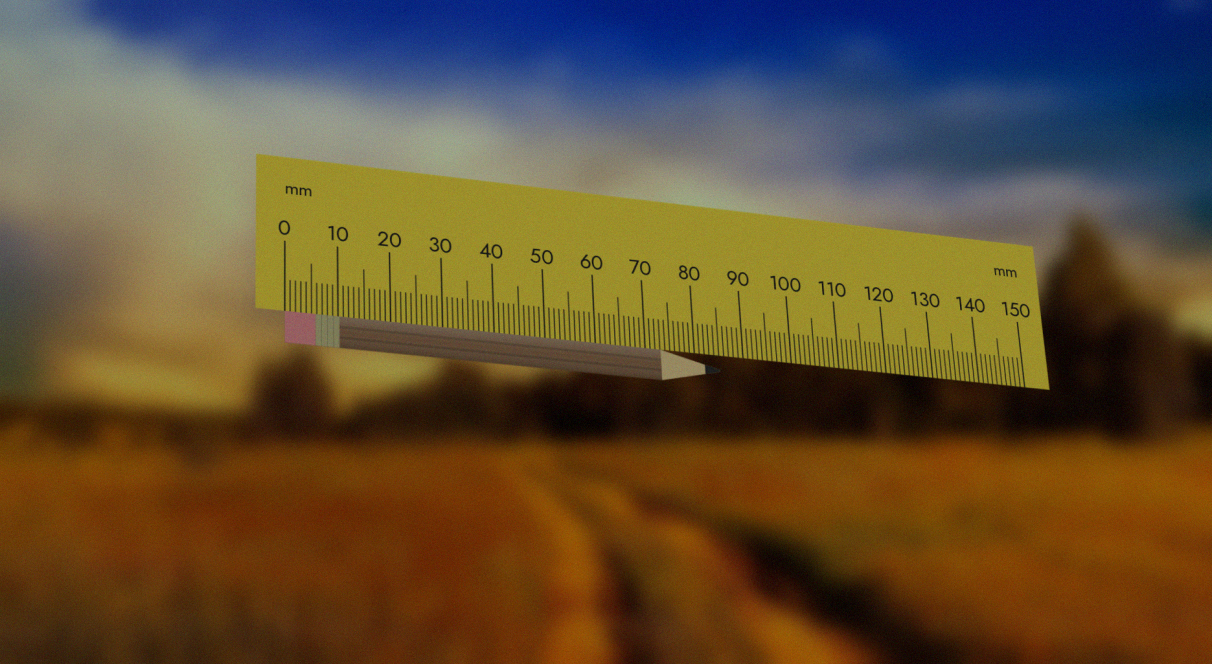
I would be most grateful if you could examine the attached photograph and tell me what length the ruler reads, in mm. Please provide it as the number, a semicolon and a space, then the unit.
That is 85; mm
